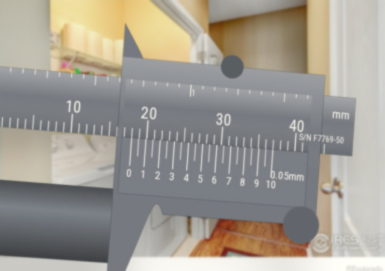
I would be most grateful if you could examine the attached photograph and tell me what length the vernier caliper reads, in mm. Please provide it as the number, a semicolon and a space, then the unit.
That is 18.0; mm
